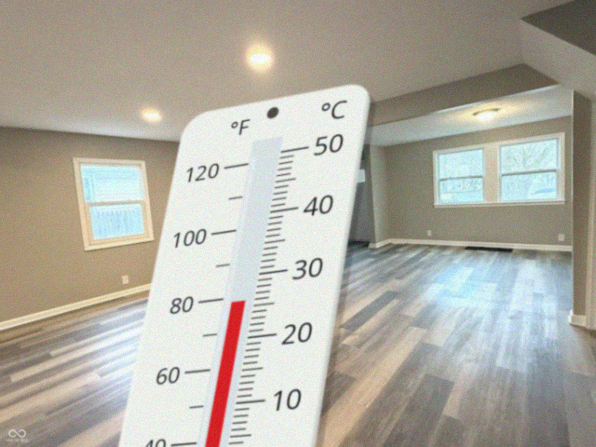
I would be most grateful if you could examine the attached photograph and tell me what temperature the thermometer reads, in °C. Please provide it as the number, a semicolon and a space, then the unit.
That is 26; °C
